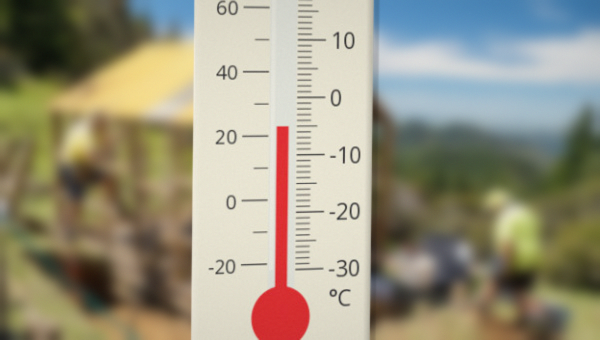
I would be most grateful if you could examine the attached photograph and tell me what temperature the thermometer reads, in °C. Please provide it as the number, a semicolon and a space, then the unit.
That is -5; °C
